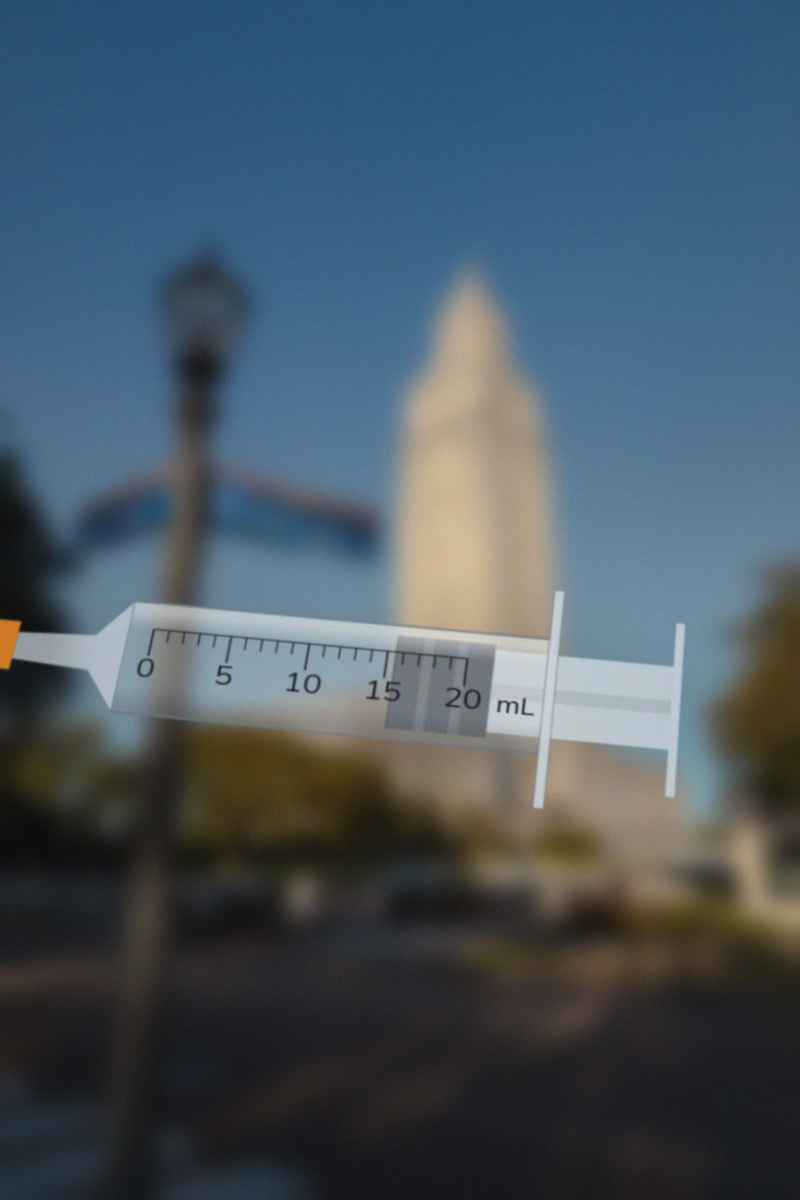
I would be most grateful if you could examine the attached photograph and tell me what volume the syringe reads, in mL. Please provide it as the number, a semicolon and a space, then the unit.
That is 15.5; mL
